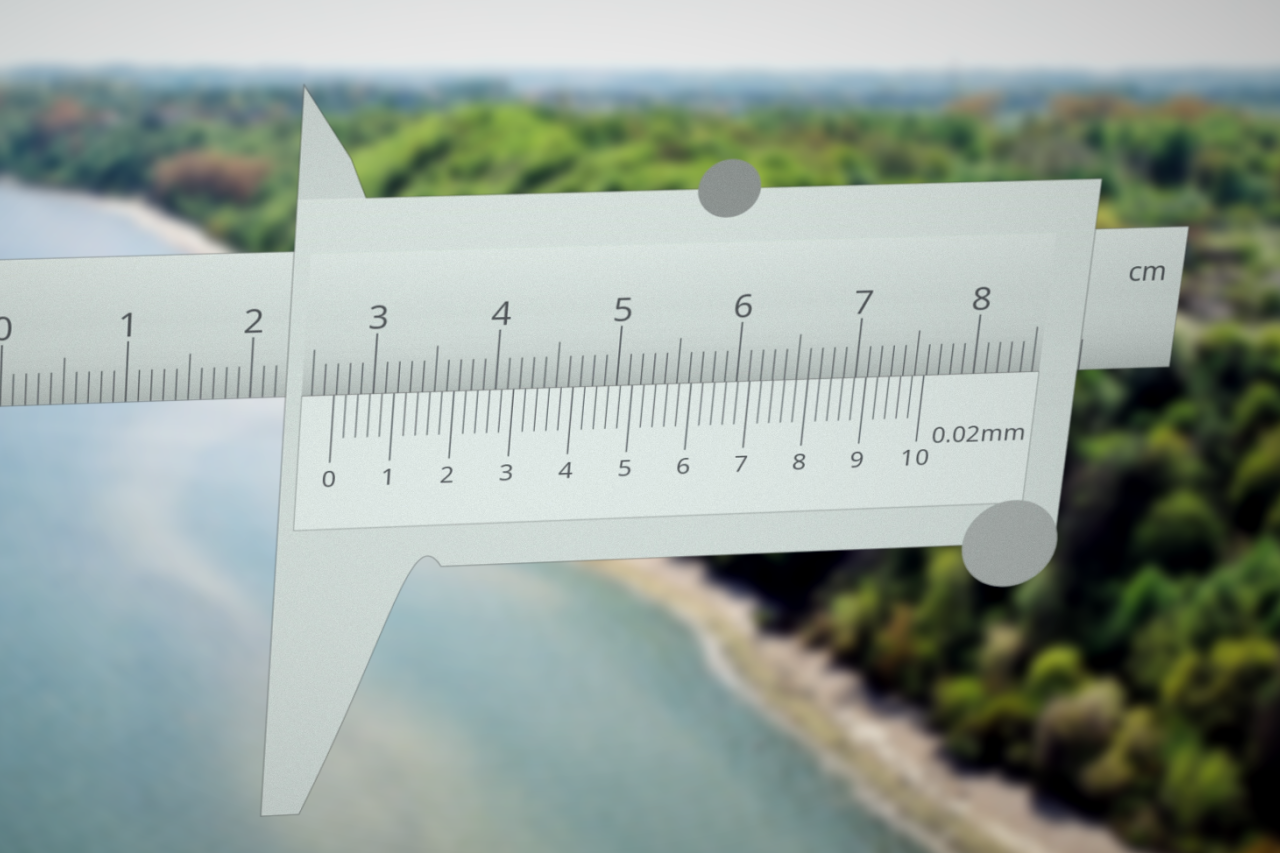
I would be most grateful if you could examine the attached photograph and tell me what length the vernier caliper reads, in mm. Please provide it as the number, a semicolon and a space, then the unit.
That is 26.8; mm
